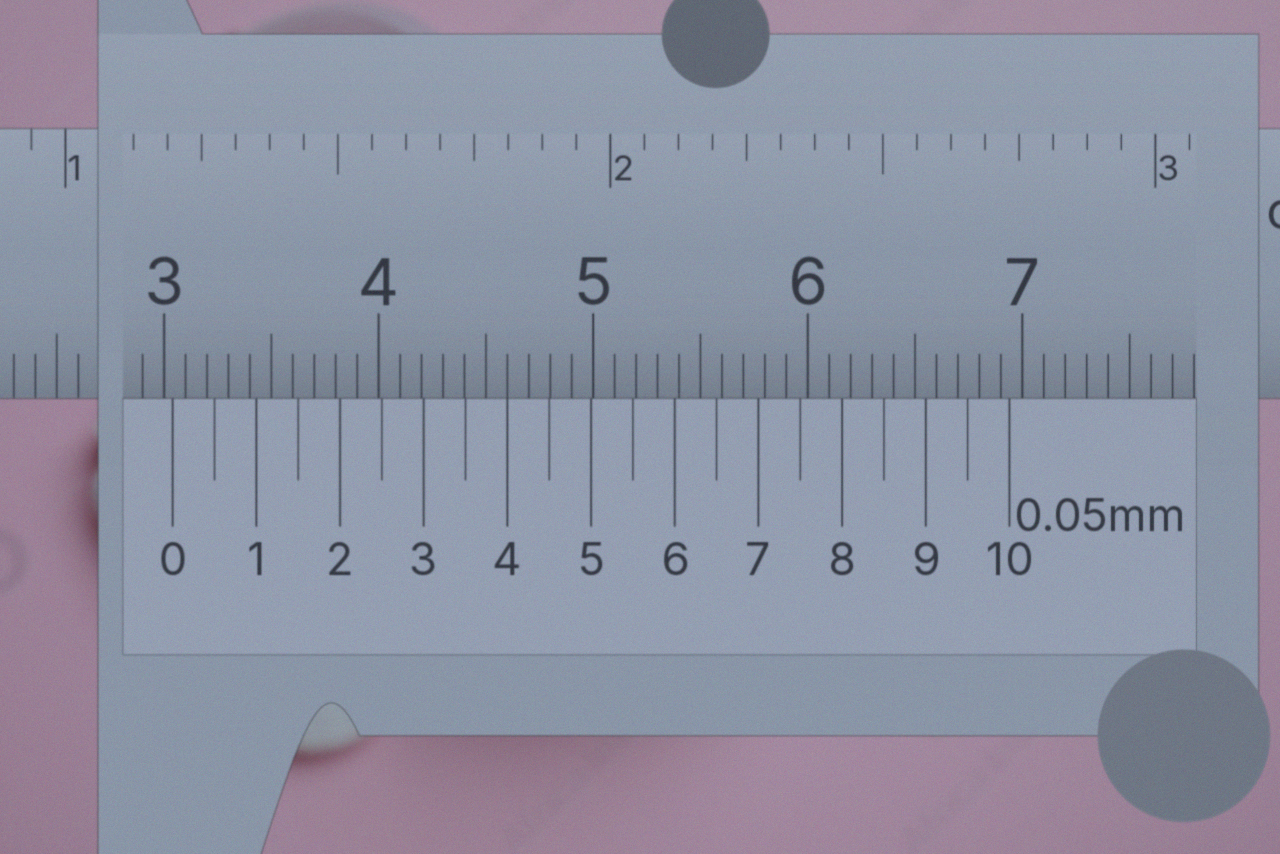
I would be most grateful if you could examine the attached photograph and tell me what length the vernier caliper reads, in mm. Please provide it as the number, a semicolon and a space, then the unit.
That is 30.4; mm
